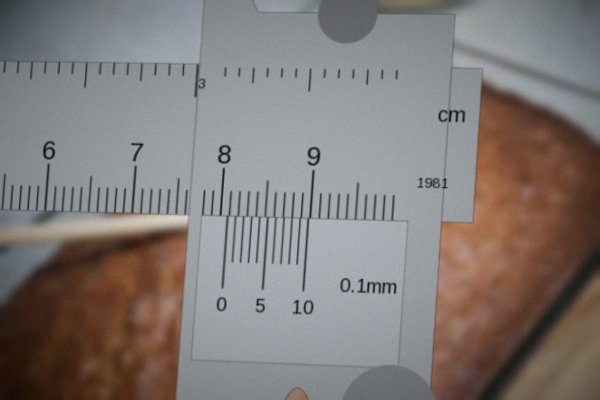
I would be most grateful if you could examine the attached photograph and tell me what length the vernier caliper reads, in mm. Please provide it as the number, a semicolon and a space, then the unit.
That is 80.8; mm
